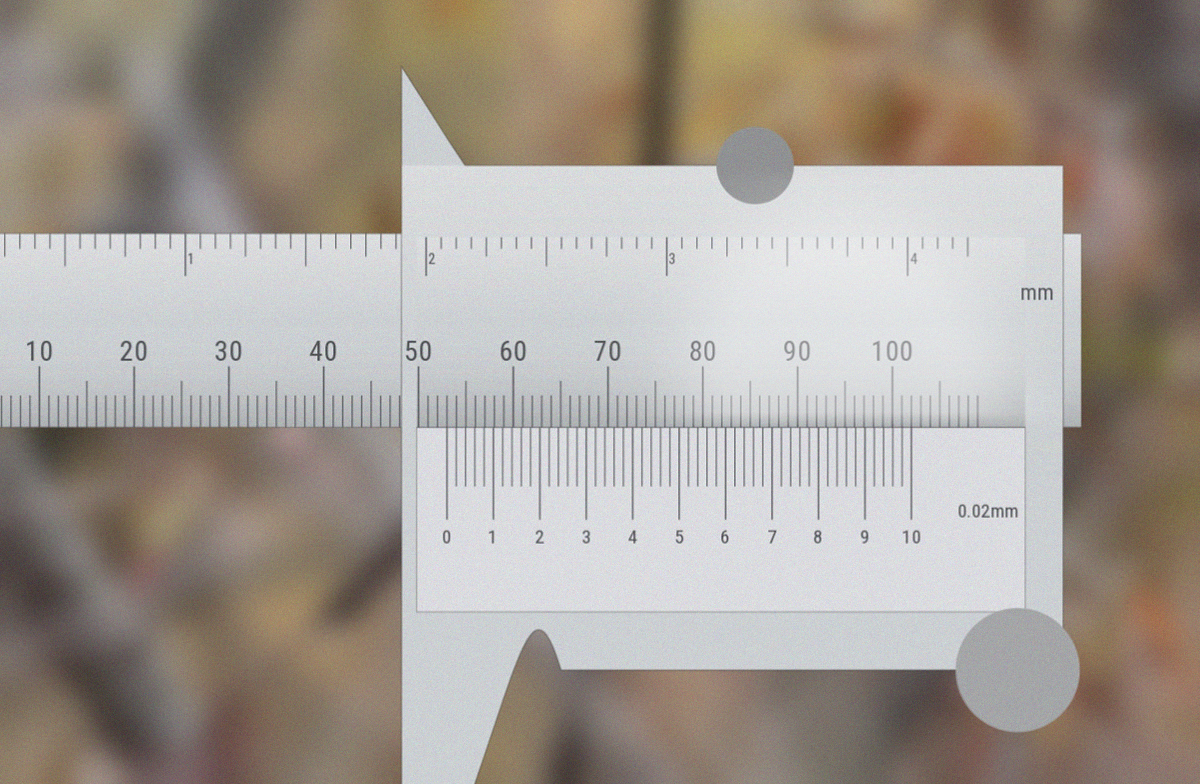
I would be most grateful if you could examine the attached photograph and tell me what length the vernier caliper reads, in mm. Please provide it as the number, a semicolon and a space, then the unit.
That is 53.0; mm
